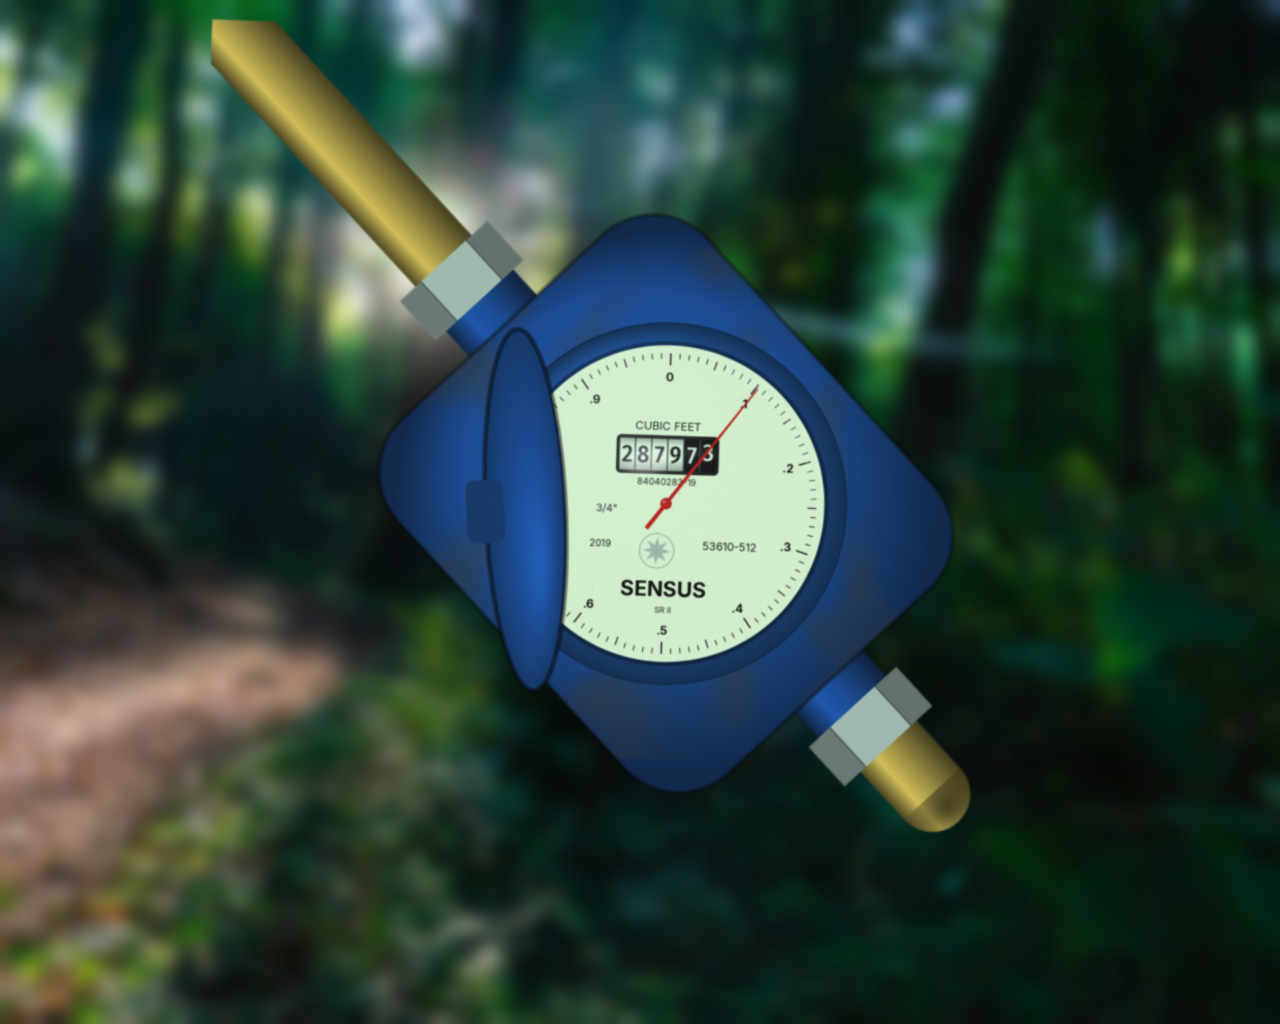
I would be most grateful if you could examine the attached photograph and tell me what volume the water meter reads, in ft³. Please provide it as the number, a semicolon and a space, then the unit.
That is 287973.10; ft³
